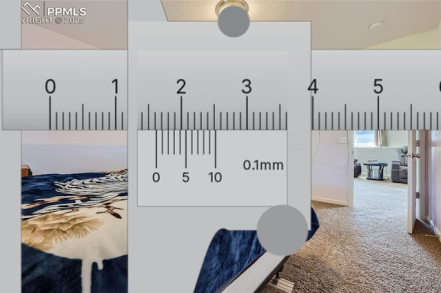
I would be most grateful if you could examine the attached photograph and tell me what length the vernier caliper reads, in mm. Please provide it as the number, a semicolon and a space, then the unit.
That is 16.2; mm
